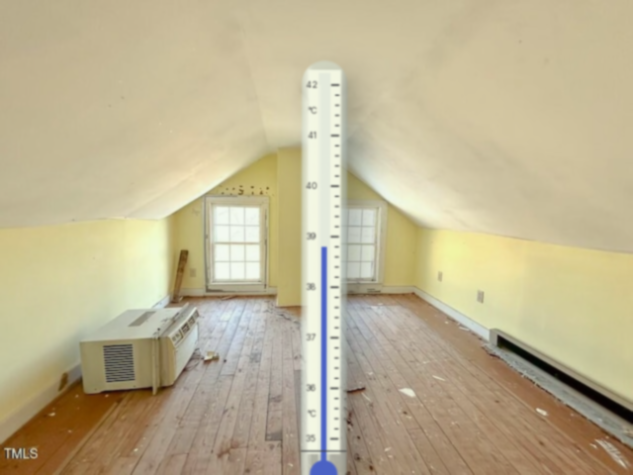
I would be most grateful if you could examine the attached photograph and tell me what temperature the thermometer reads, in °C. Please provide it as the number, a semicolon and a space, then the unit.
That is 38.8; °C
